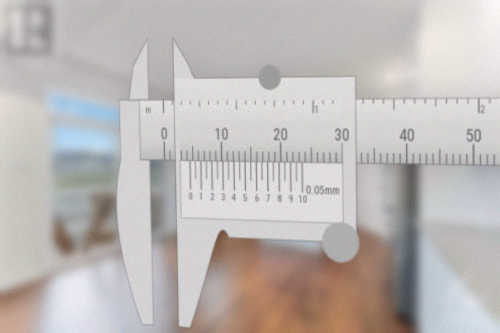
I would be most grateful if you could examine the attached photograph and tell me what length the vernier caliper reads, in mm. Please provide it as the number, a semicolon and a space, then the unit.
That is 4.5; mm
